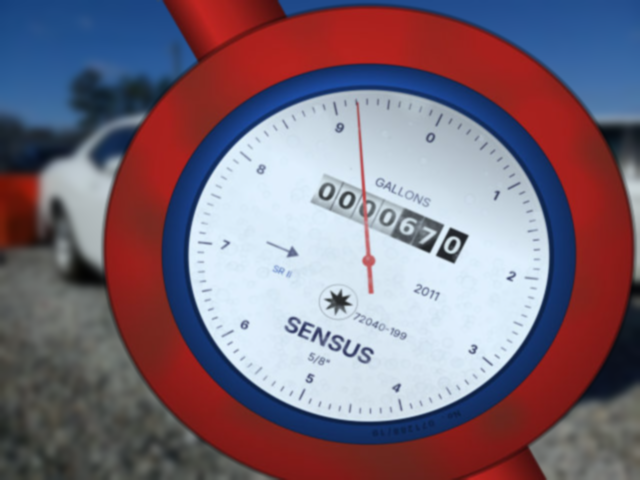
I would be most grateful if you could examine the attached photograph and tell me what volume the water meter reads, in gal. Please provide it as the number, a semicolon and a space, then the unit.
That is 669.2; gal
